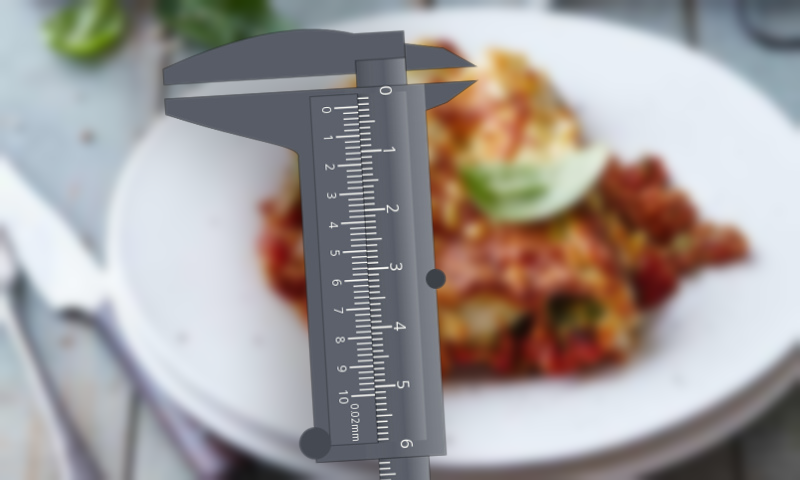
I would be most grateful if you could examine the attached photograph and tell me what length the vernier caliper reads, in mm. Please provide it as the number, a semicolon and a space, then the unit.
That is 2.4; mm
